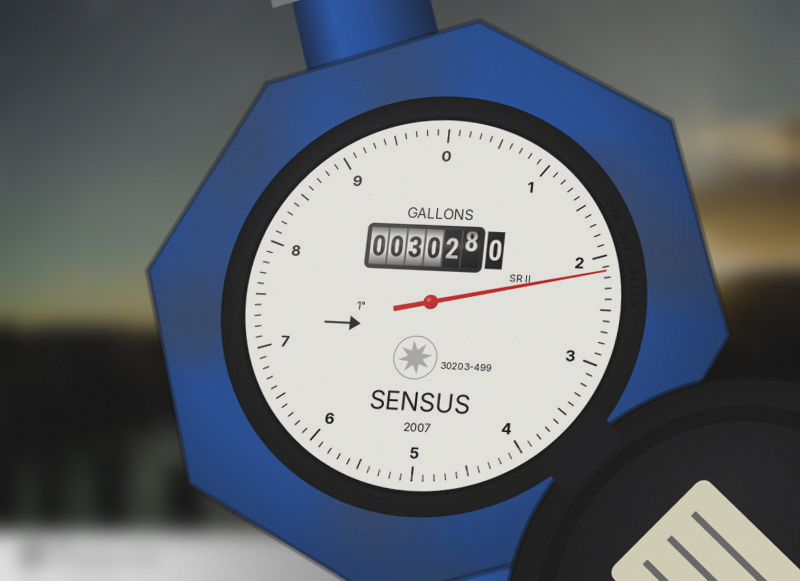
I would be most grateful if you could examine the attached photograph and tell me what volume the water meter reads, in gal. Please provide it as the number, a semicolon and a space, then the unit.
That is 30282.1; gal
